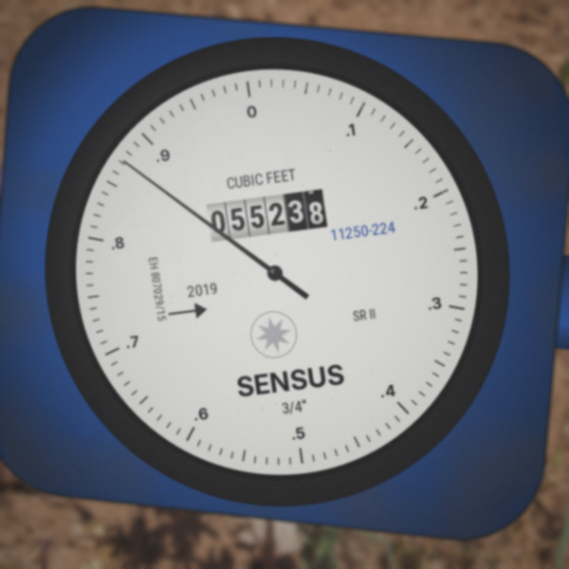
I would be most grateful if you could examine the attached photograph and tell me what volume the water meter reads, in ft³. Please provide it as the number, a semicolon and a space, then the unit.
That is 55237.87; ft³
